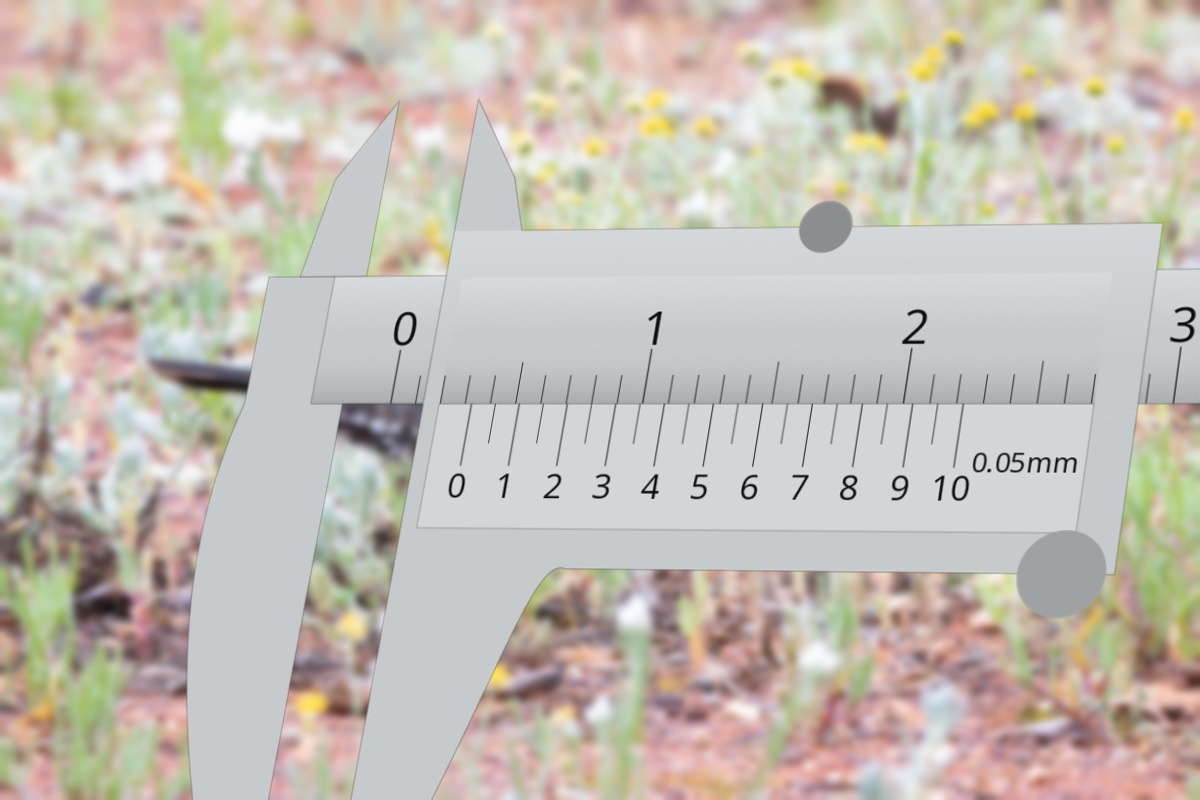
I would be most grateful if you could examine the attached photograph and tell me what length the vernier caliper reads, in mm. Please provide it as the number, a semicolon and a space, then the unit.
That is 3.25; mm
